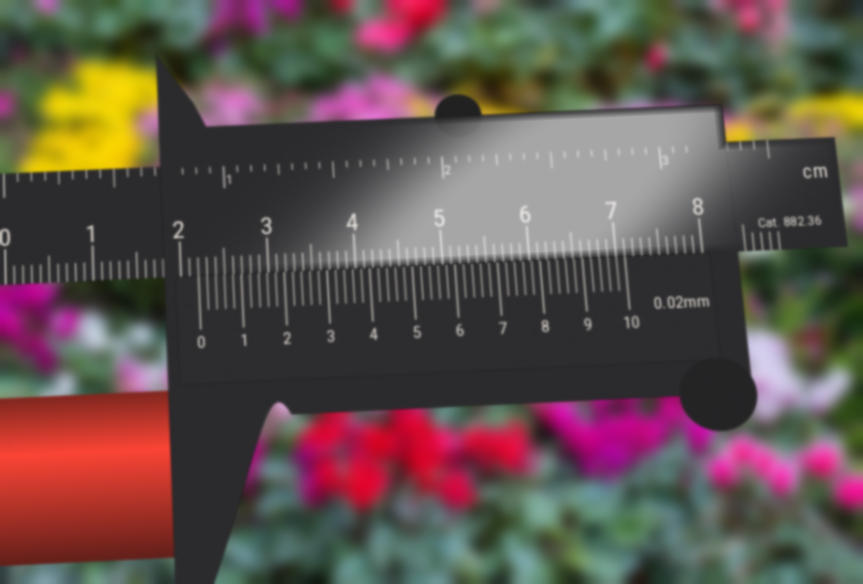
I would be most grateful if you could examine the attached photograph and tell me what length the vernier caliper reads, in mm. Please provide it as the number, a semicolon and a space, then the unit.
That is 22.0; mm
